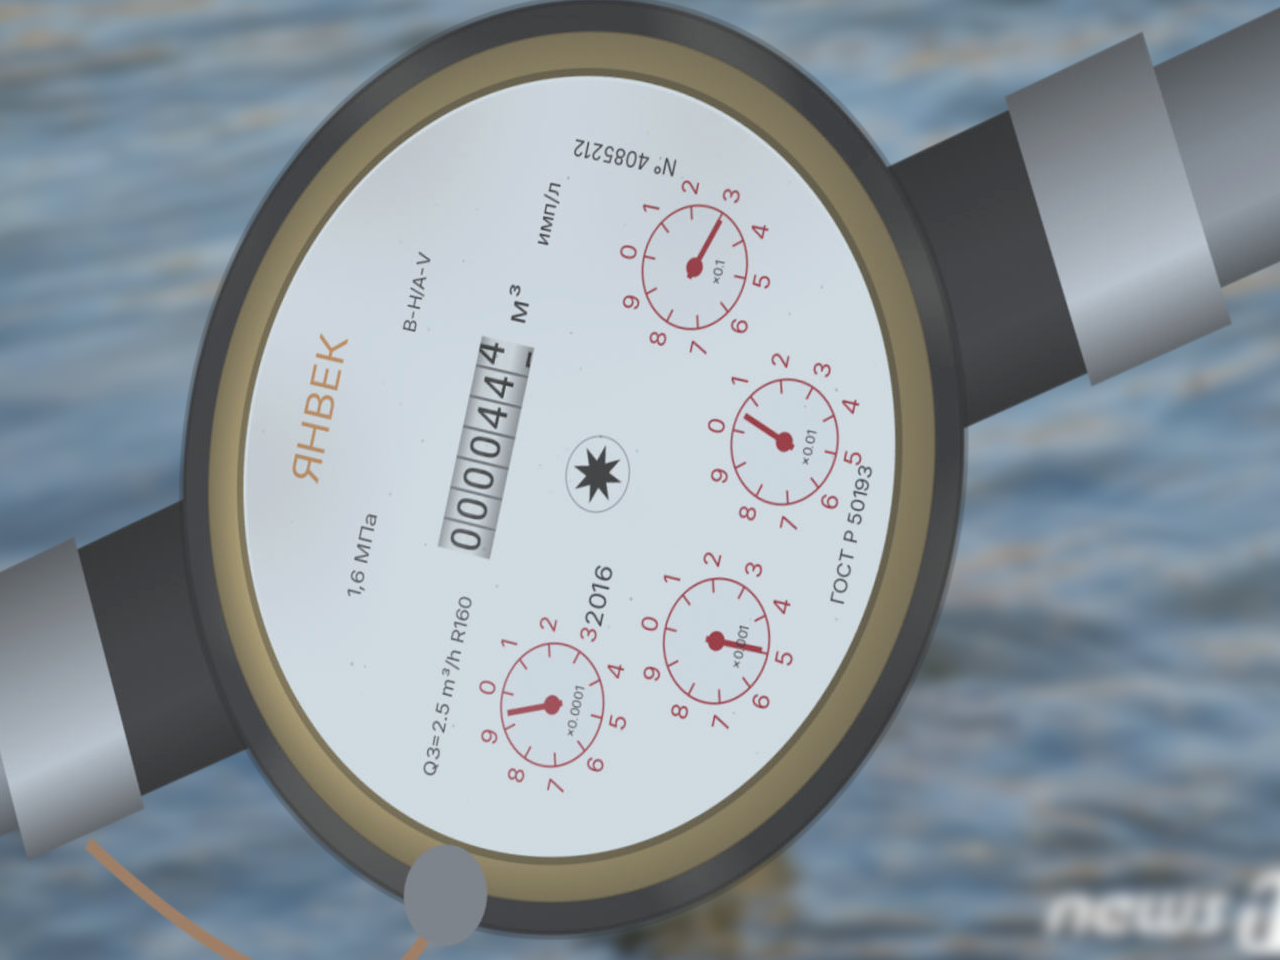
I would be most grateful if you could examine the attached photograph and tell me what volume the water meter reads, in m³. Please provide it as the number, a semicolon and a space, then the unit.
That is 444.3049; m³
